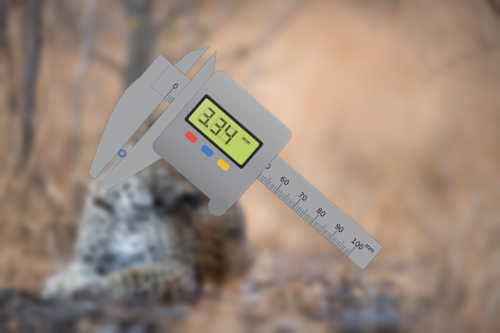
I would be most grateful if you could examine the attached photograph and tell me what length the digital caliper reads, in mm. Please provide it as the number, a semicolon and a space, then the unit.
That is 3.34; mm
